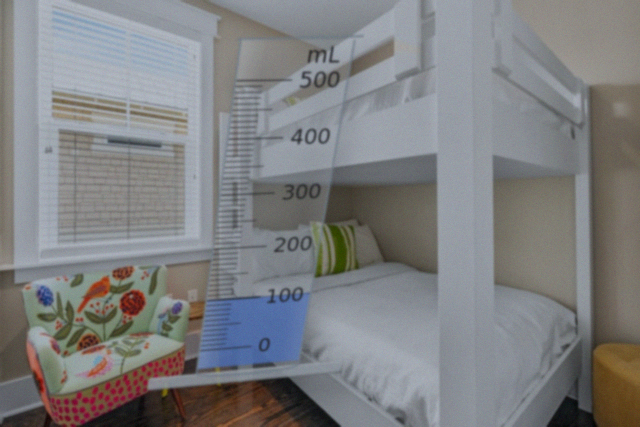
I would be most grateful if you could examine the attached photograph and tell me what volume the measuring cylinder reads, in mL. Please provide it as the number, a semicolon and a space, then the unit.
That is 100; mL
